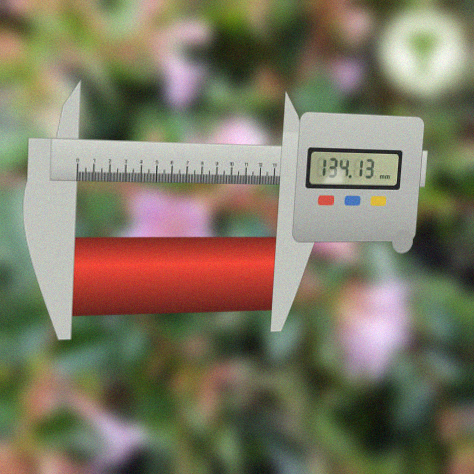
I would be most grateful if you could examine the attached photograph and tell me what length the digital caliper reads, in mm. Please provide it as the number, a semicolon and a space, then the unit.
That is 134.13; mm
